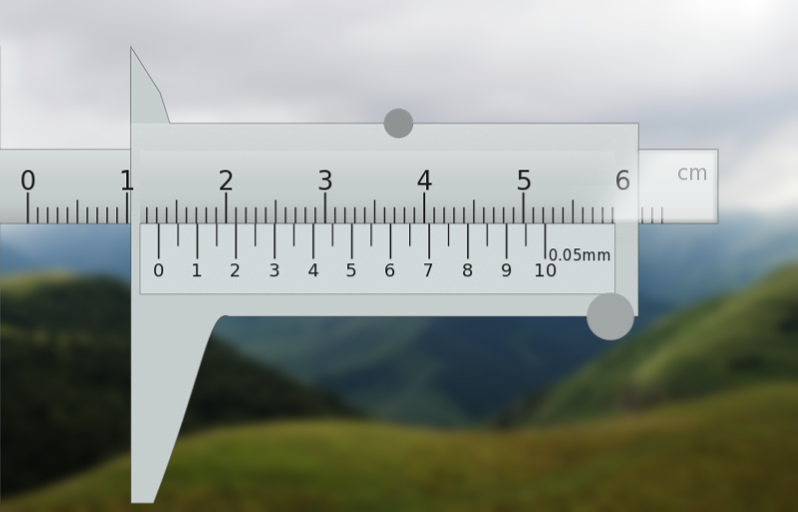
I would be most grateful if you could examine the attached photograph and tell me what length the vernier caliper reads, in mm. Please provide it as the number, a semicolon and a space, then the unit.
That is 13.2; mm
